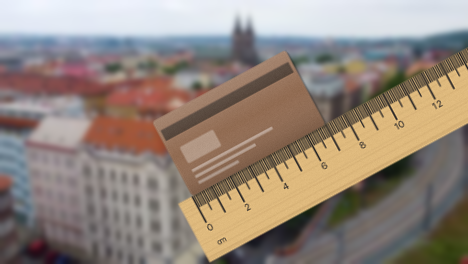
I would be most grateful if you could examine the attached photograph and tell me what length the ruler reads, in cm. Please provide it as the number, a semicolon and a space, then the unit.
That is 7; cm
